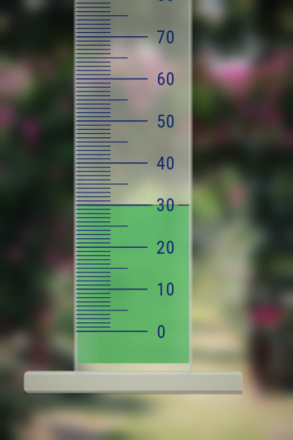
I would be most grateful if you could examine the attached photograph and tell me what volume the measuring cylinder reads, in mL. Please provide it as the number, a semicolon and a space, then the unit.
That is 30; mL
